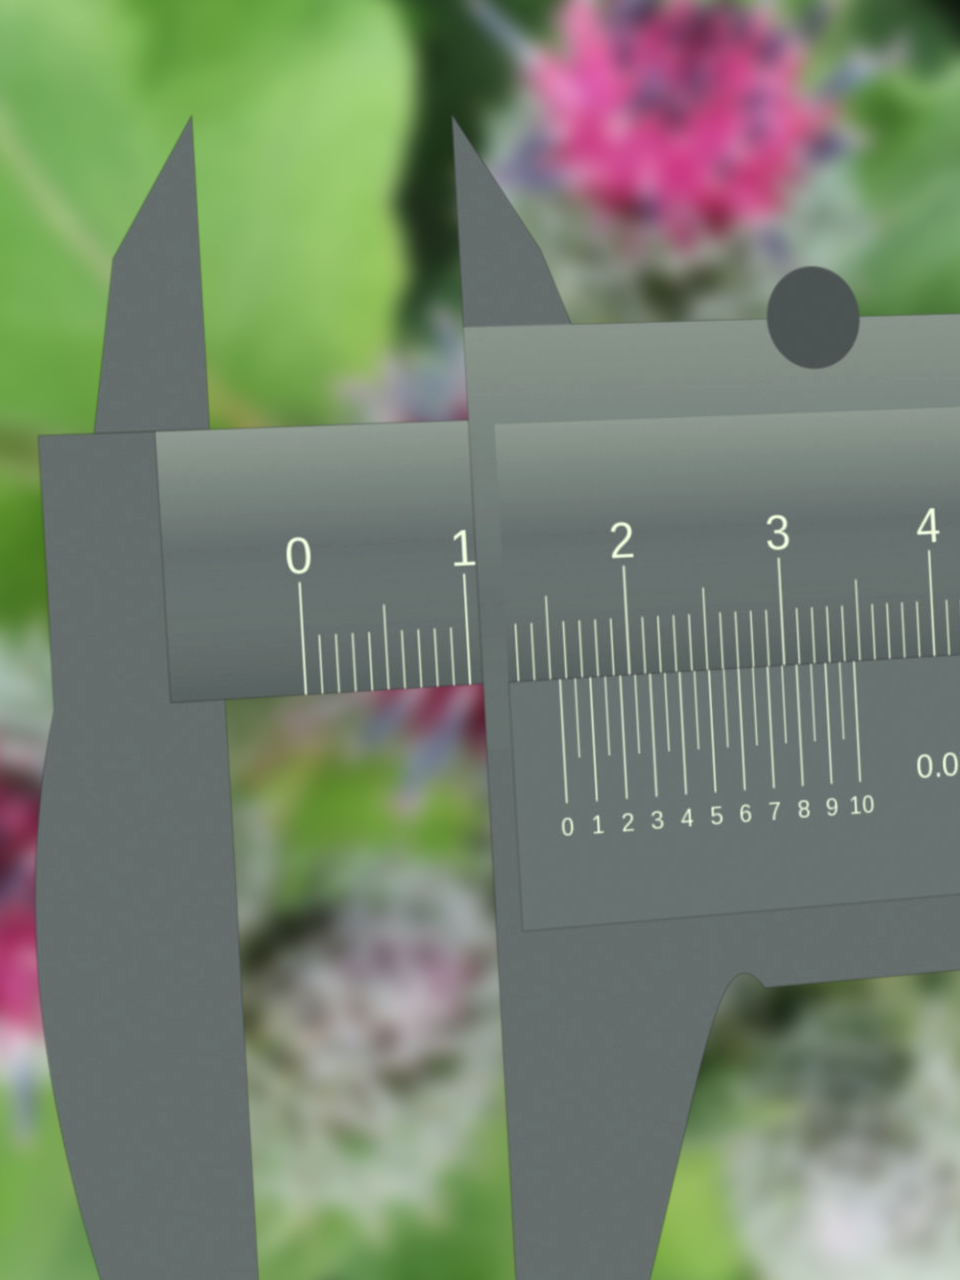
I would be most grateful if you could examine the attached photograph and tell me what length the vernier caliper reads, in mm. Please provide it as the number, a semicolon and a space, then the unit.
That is 15.6; mm
